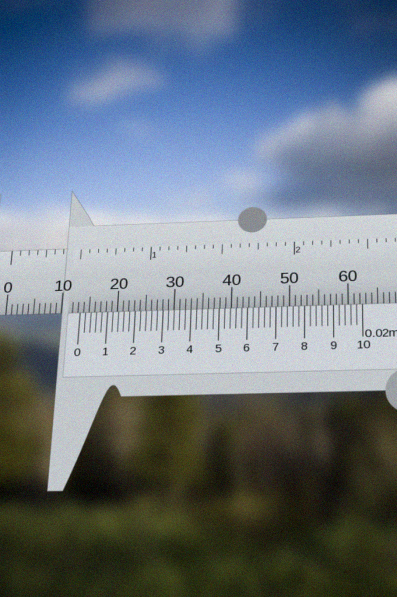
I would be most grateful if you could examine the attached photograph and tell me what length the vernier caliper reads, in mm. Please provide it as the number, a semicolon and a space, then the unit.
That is 13.4; mm
